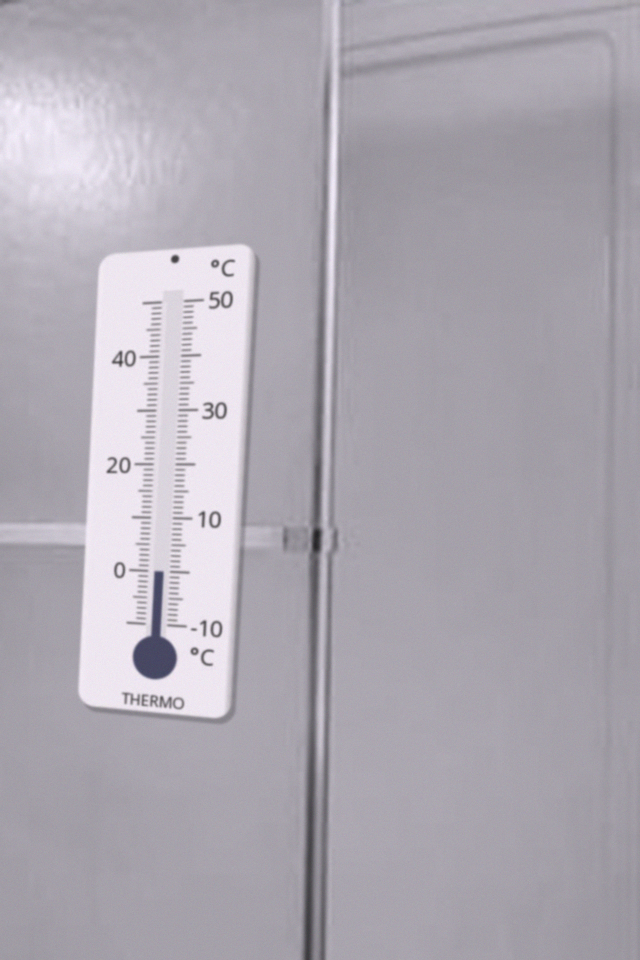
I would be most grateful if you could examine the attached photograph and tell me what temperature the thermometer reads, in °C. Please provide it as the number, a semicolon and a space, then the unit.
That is 0; °C
